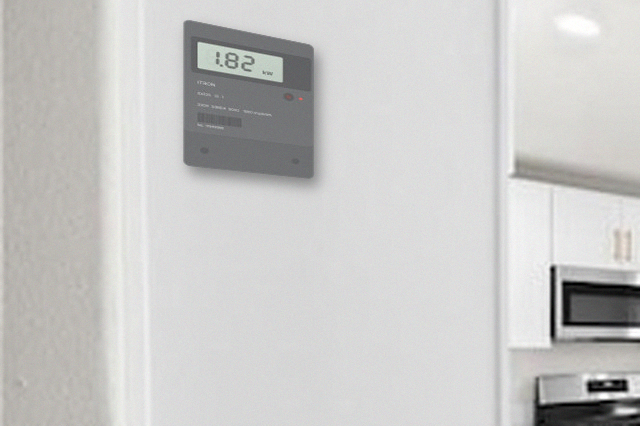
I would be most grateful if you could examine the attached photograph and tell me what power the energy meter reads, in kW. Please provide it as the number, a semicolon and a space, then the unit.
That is 1.82; kW
